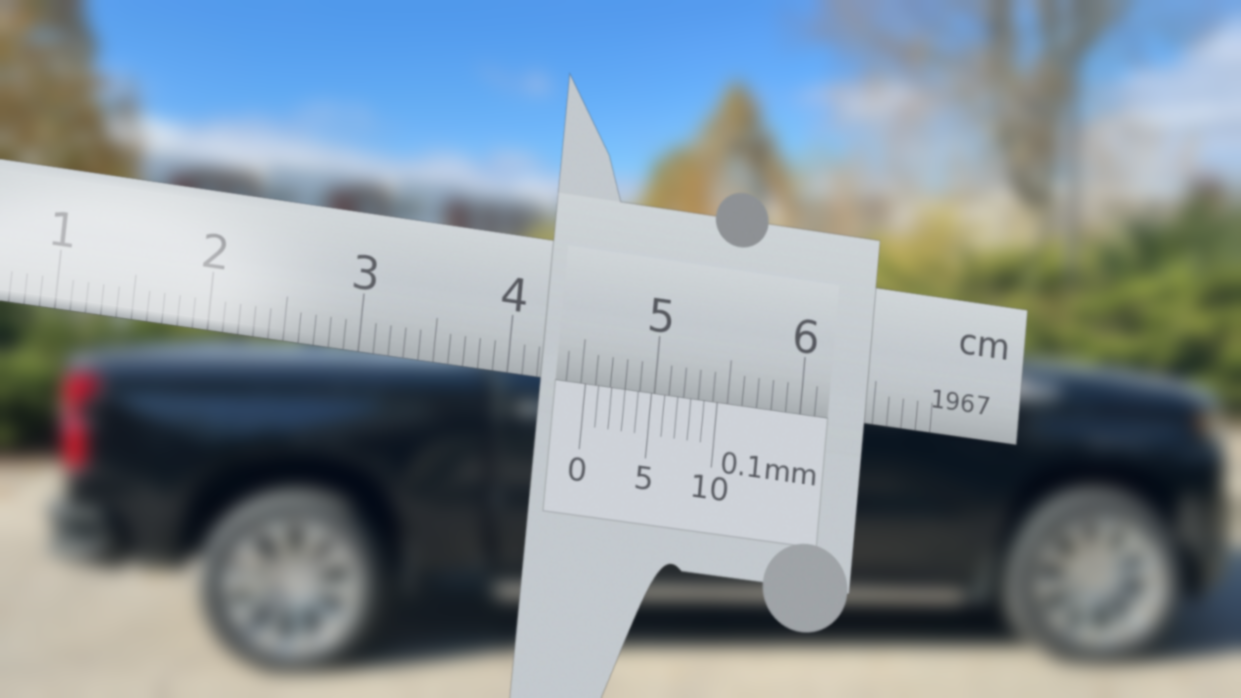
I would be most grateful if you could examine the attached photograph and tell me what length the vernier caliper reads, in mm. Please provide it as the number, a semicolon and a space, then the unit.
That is 45.3; mm
